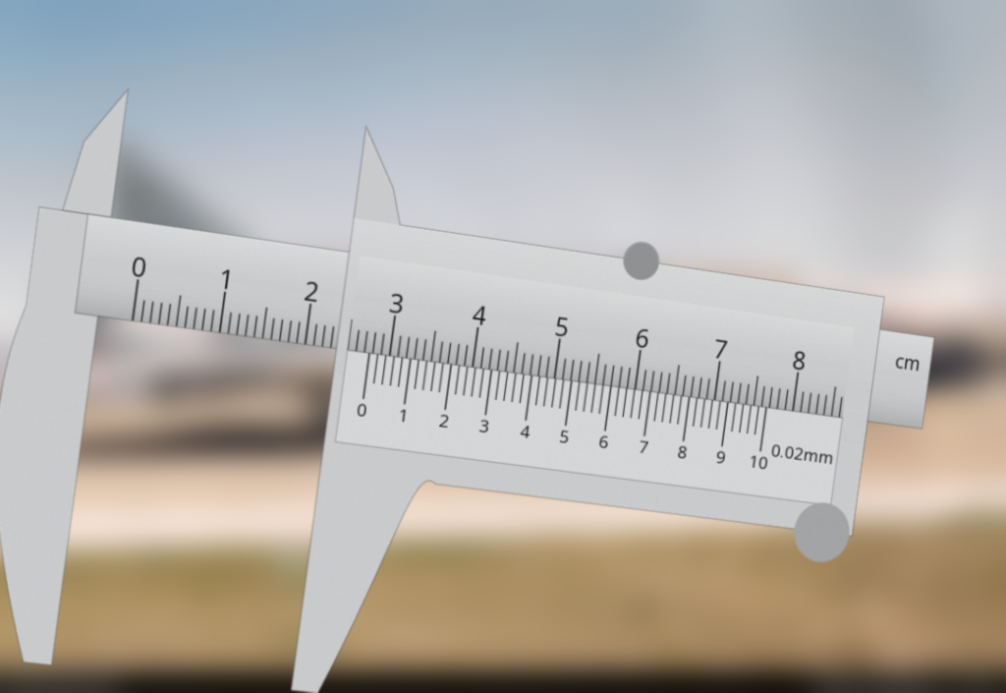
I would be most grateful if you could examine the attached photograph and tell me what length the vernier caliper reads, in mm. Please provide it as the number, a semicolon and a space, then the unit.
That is 27.6; mm
